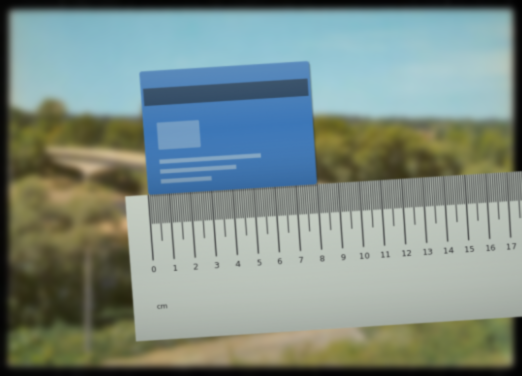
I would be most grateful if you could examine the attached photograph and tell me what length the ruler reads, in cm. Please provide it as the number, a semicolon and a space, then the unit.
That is 8; cm
